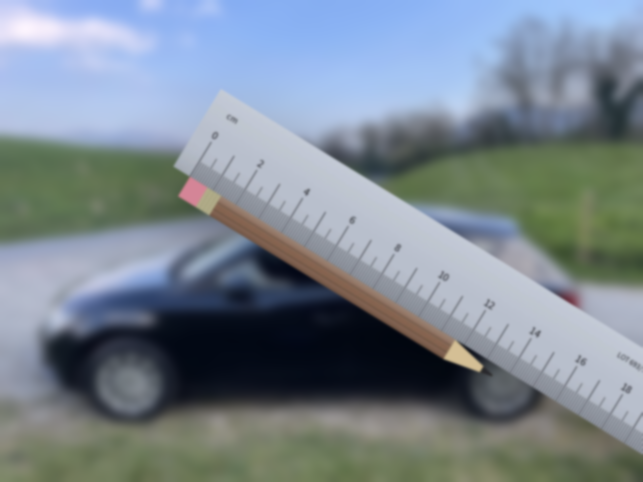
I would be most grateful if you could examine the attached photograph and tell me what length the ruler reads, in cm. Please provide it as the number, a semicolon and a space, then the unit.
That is 13.5; cm
